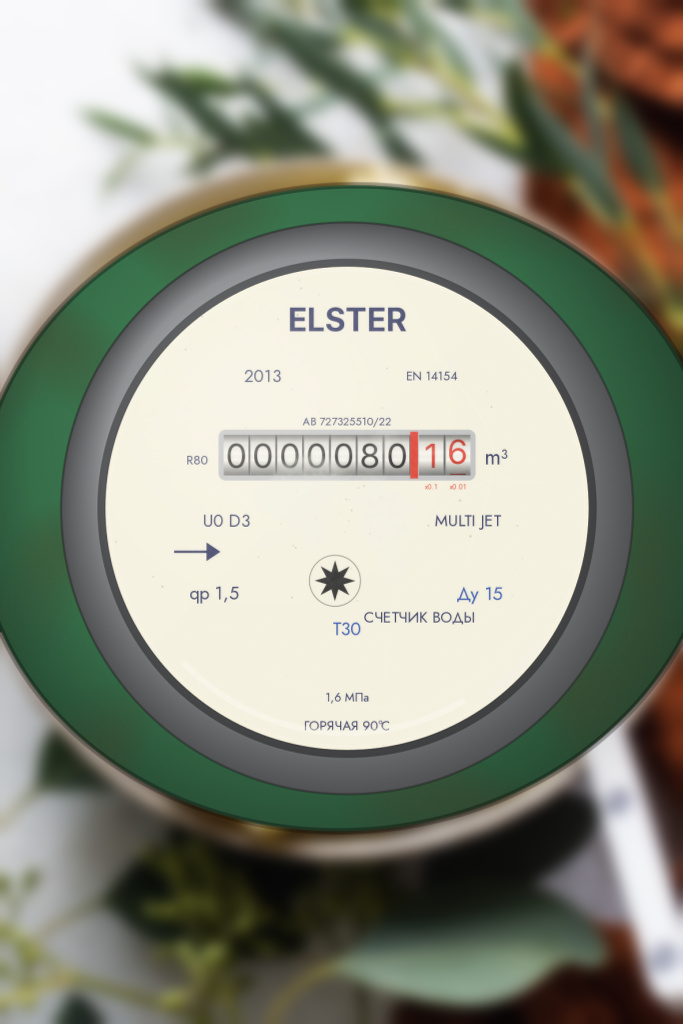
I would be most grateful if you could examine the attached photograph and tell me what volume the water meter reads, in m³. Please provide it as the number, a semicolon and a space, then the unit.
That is 80.16; m³
